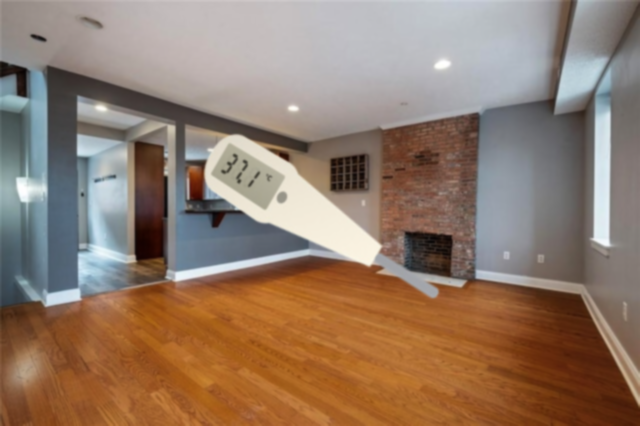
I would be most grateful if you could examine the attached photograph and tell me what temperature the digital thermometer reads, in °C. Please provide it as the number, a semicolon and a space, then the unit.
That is 37.1; °C
